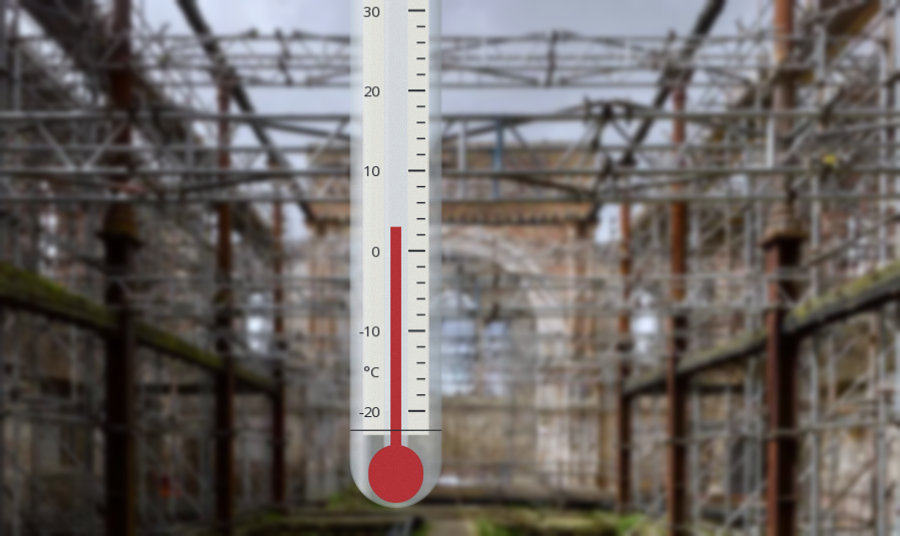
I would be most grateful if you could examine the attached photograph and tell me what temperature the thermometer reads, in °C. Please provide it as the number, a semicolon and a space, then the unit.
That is 3; °C
